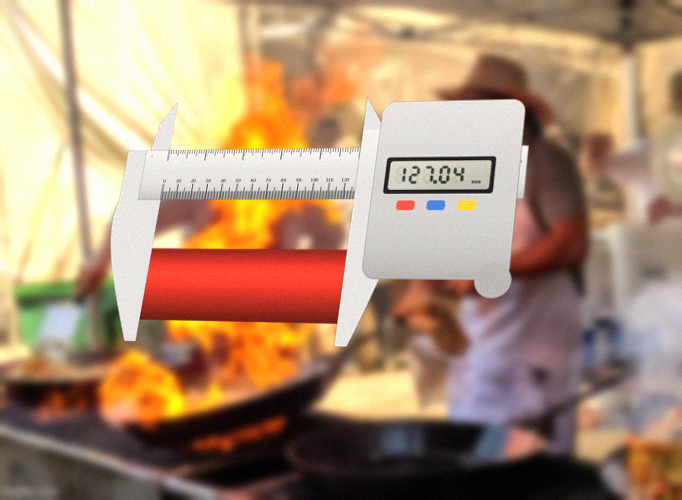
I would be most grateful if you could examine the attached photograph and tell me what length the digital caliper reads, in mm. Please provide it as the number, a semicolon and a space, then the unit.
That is 127.04; mm
